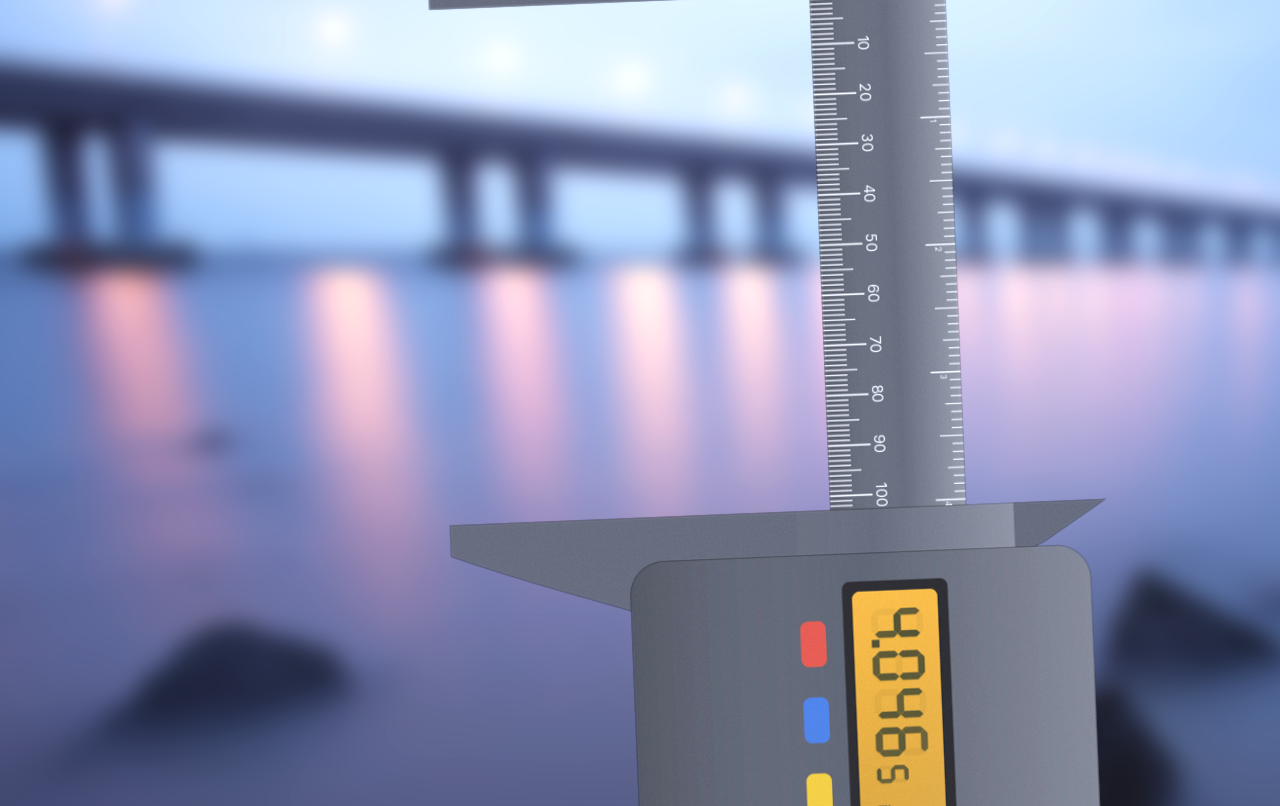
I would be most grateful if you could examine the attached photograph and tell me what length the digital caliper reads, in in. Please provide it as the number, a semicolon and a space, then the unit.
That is 4.0465; in
